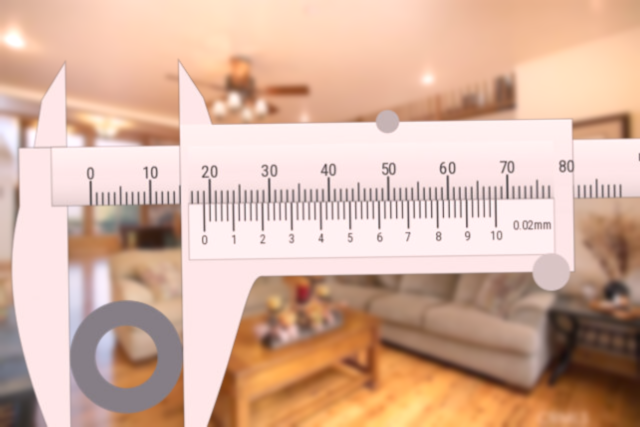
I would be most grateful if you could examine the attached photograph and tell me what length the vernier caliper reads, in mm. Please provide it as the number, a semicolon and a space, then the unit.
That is 19.0; mm
